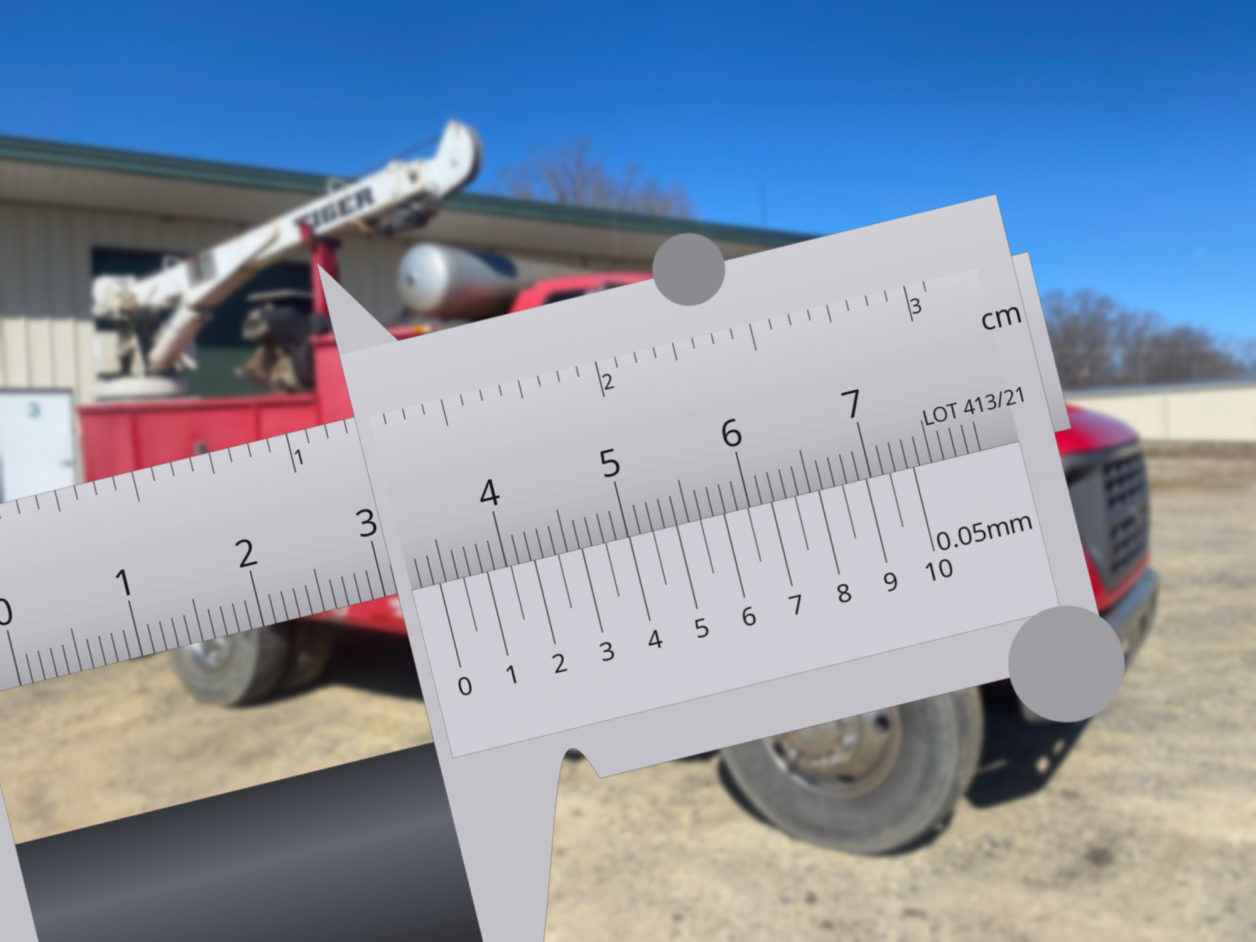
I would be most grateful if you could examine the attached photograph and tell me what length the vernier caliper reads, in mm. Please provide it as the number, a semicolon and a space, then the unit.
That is 34.5; mm
